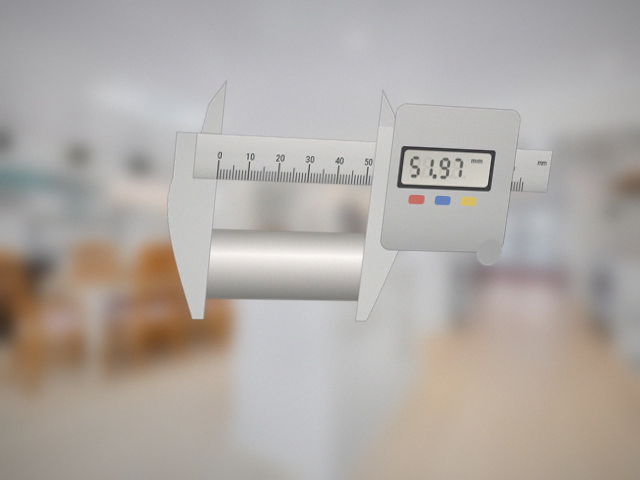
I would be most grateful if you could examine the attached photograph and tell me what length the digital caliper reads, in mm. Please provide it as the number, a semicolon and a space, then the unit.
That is 51.97; mm
